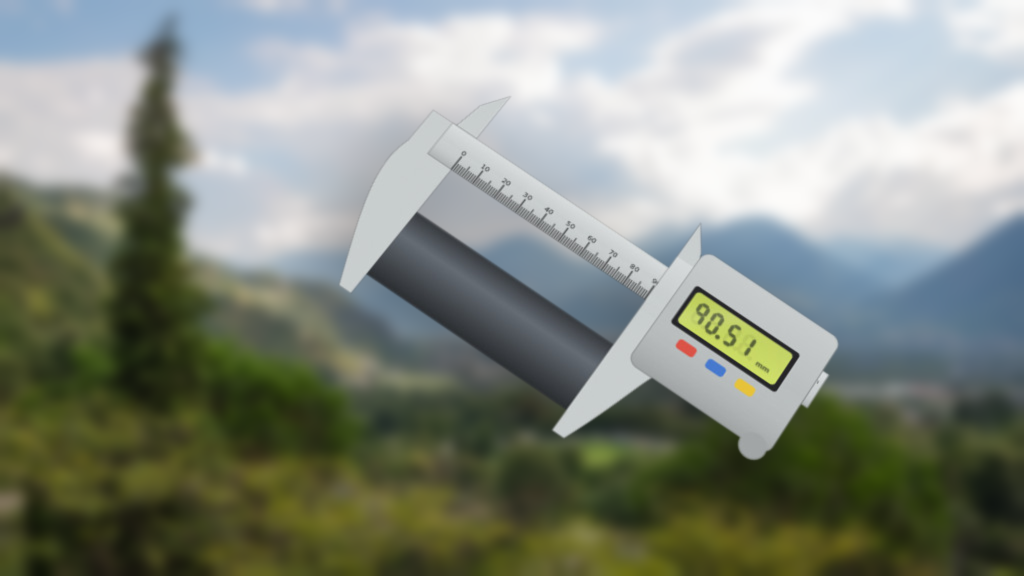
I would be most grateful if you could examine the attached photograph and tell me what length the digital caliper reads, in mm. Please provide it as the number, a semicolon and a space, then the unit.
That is 90.51; mm
